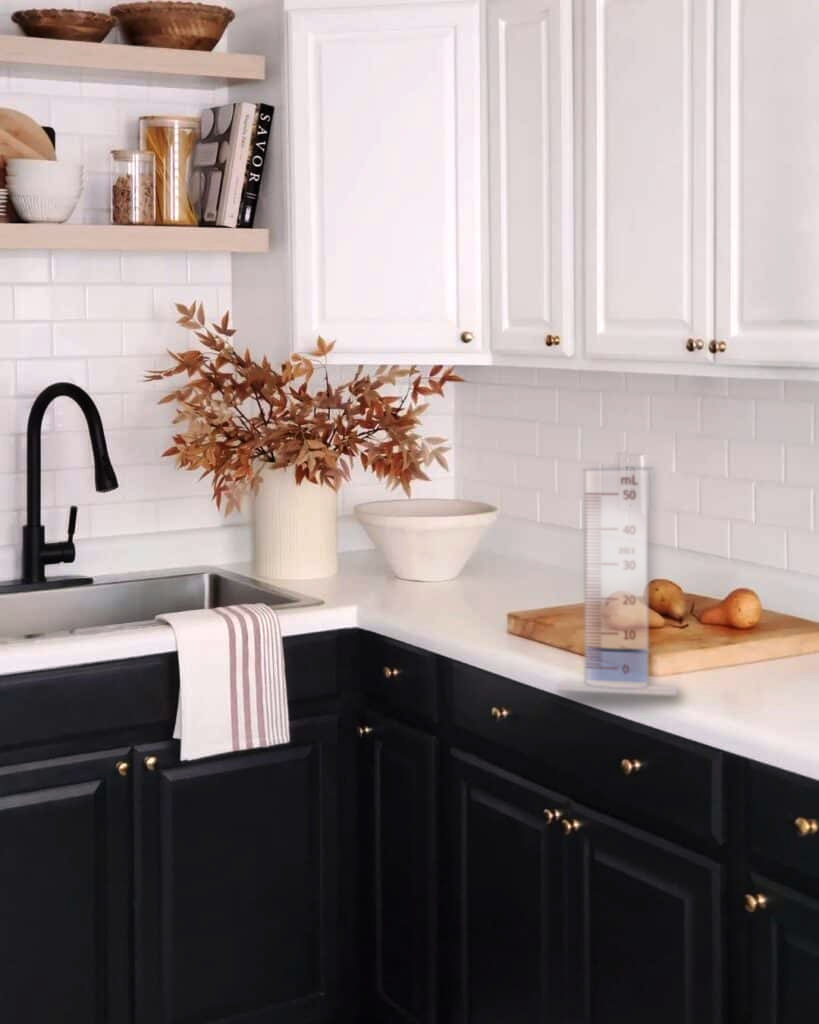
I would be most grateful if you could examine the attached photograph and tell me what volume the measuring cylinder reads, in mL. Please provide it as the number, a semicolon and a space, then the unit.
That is 5; mL
